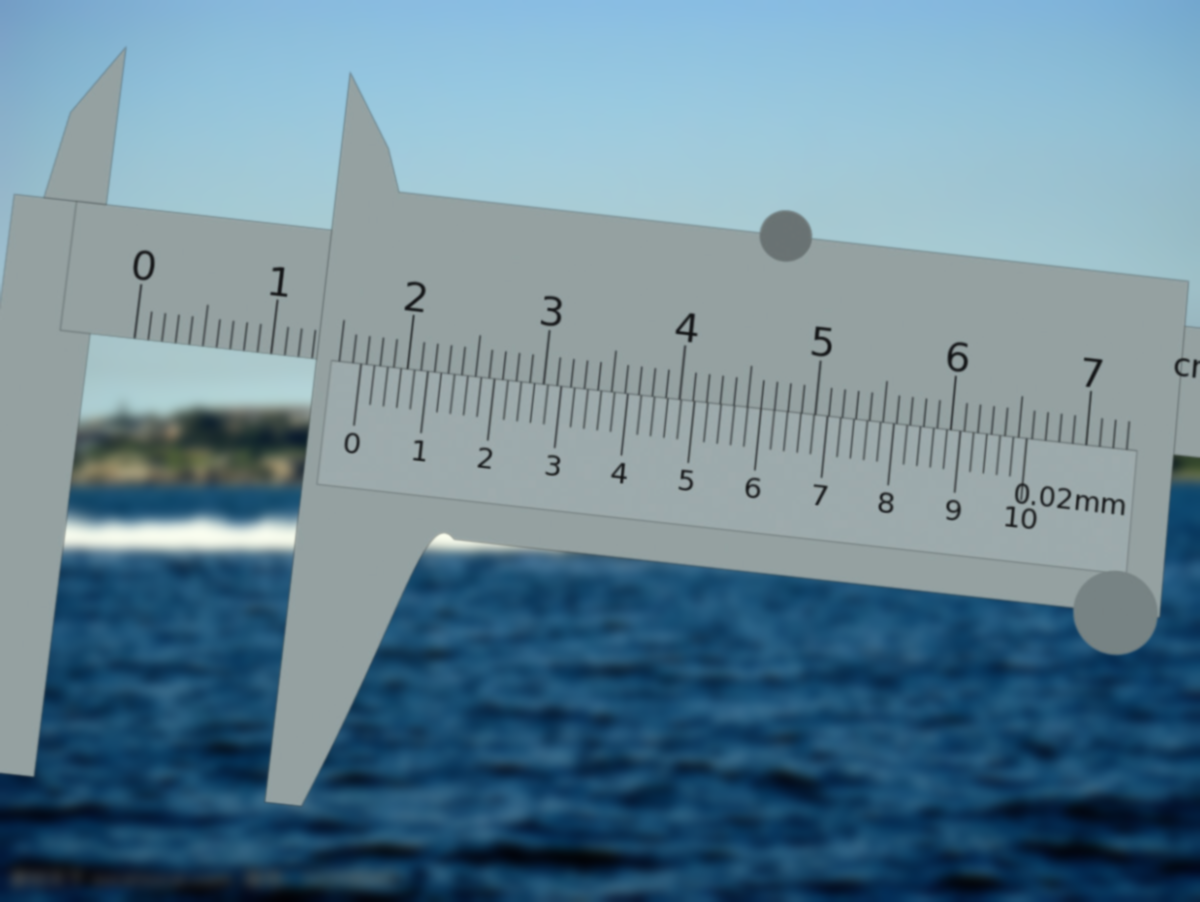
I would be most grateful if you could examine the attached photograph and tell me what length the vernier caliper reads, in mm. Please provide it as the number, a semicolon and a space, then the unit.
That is 16.6; mm
